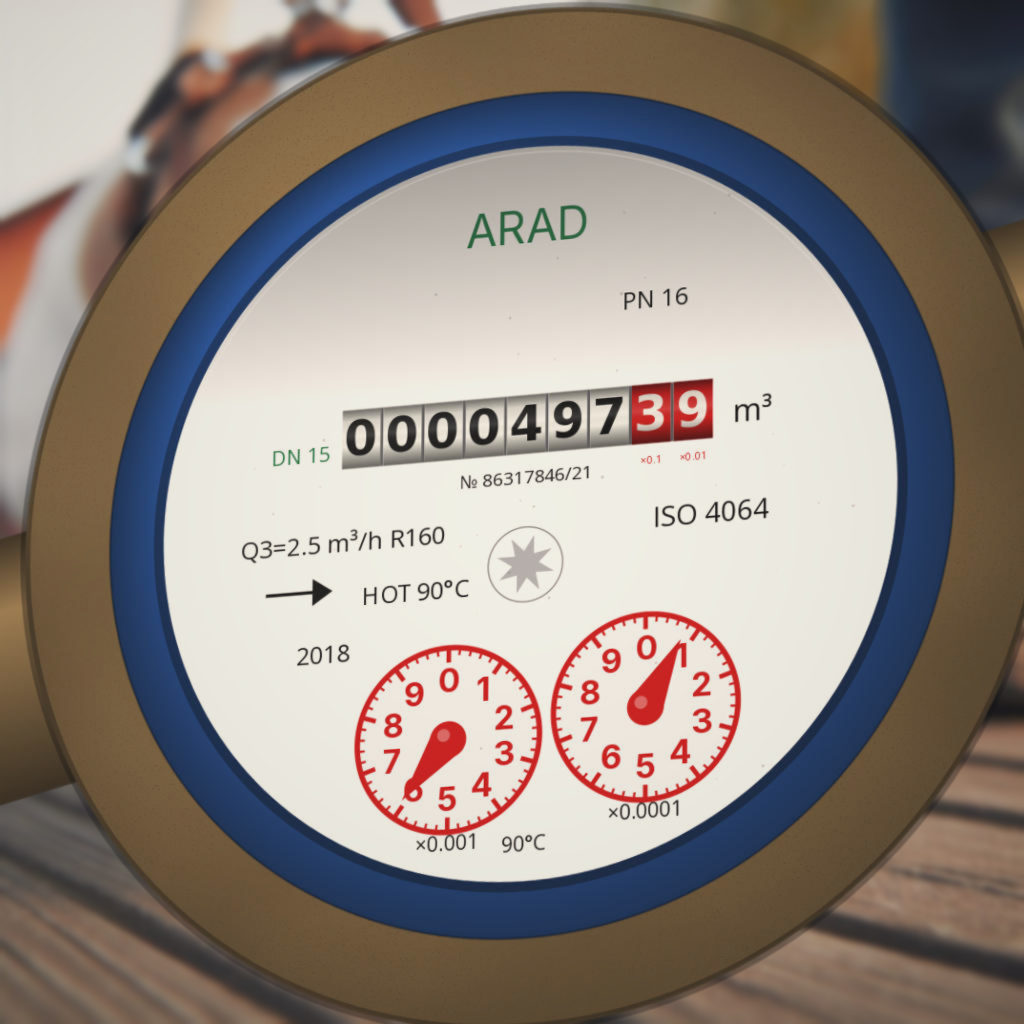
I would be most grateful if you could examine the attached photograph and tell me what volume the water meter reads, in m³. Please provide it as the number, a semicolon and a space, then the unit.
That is 497.3960; m³
